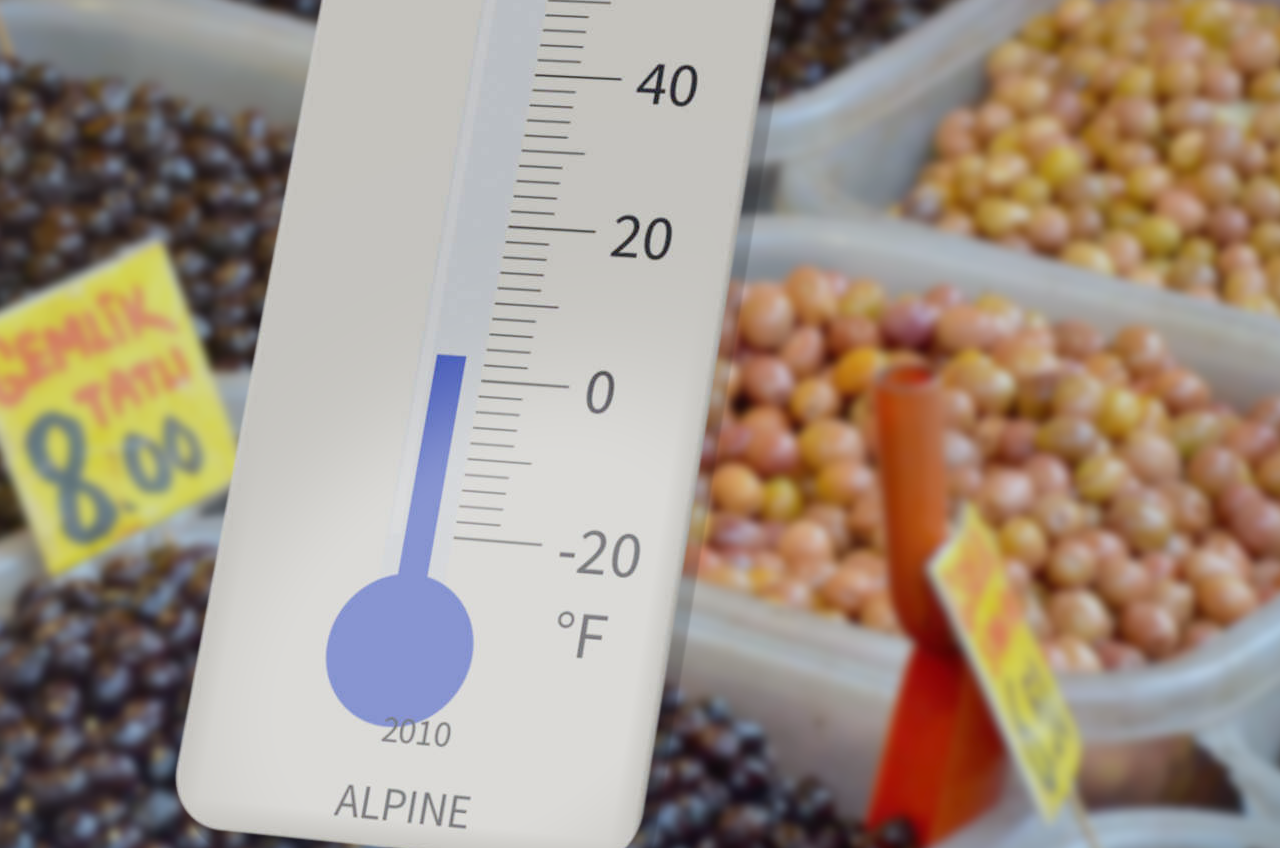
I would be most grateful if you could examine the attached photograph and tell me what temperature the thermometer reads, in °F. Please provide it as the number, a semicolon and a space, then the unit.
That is 3; °F
